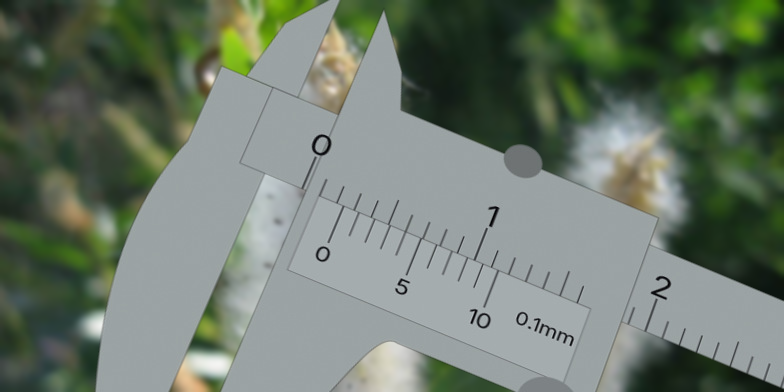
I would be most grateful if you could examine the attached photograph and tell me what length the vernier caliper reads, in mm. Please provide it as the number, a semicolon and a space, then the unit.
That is 2.4; mm
